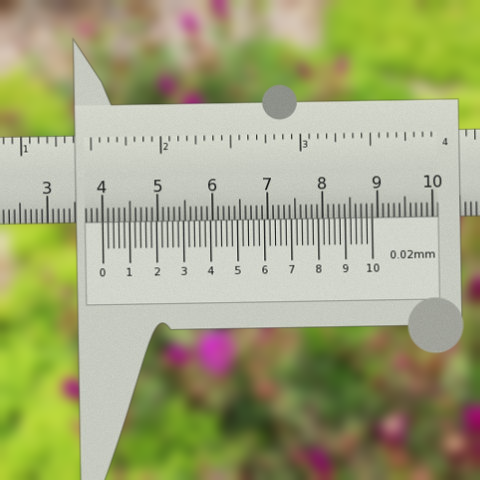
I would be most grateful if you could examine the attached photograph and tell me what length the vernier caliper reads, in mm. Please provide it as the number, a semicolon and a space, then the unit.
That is 40.0; mm
